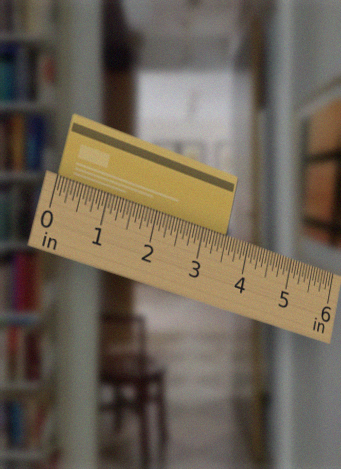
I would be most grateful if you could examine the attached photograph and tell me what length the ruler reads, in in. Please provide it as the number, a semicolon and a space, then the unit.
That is 3.5; in
